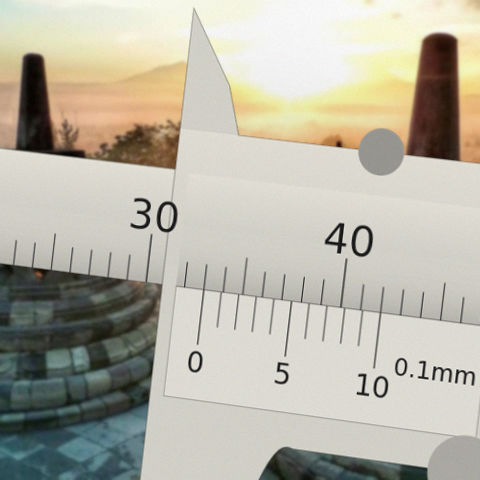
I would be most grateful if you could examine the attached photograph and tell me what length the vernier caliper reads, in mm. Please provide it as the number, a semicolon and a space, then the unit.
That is 33.0; mm
